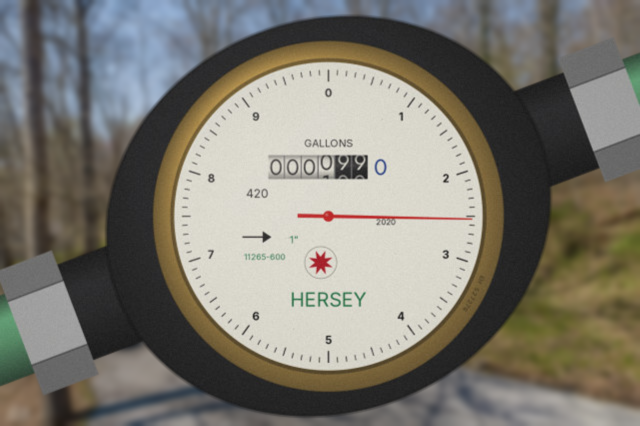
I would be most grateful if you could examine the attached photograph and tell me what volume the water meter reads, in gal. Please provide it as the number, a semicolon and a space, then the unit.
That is 992.5; gal
